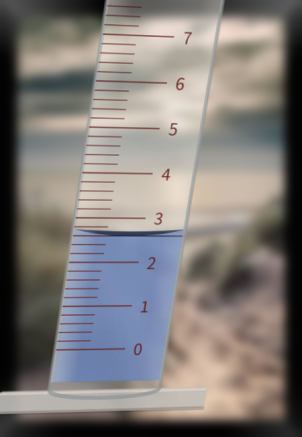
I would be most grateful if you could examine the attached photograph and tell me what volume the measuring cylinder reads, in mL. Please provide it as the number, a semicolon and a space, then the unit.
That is 2.6; mL
